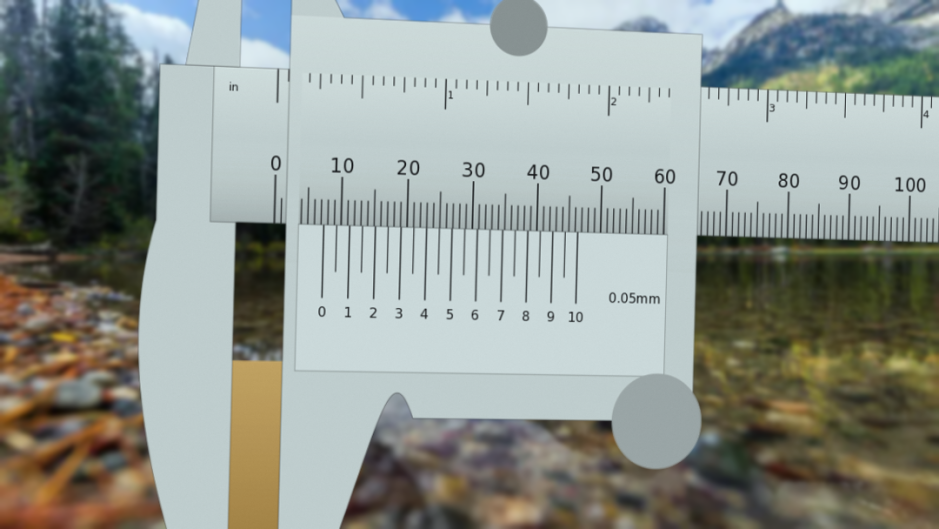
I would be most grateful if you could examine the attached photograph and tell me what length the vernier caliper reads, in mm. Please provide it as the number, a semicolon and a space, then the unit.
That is 7.4; mm
